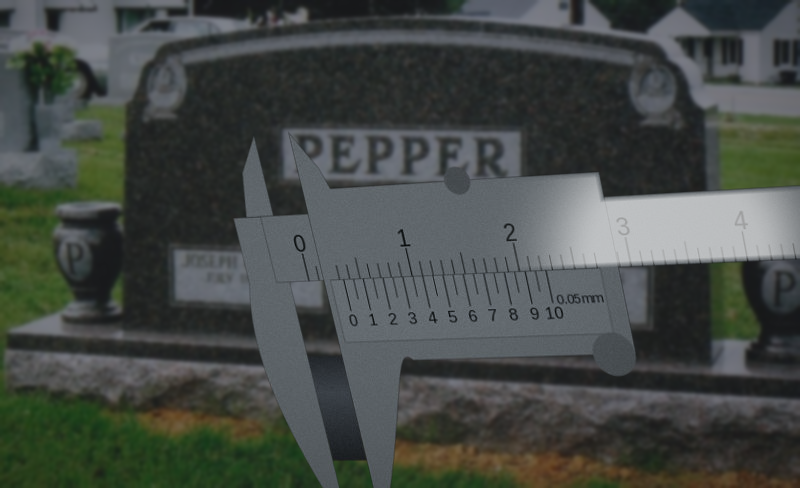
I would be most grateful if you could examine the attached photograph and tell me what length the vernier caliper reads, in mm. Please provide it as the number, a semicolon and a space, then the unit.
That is 3.4; mm
